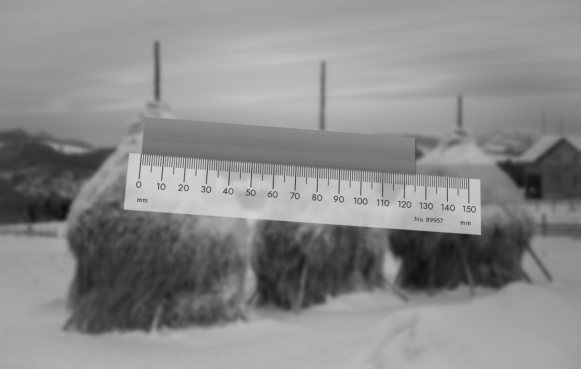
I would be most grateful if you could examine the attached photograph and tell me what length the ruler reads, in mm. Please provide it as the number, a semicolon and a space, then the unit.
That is 125; mm
